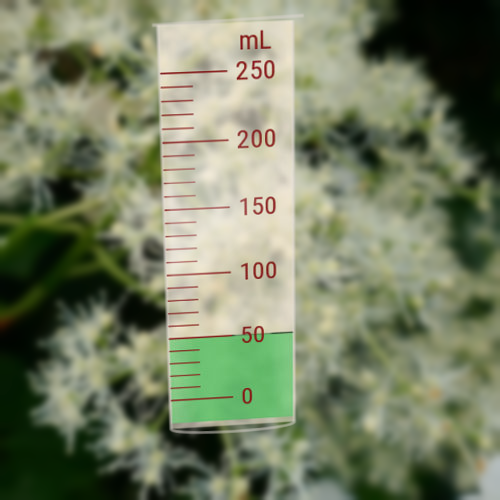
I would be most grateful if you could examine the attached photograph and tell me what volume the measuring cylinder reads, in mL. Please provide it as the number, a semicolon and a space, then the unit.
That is 50; mL
